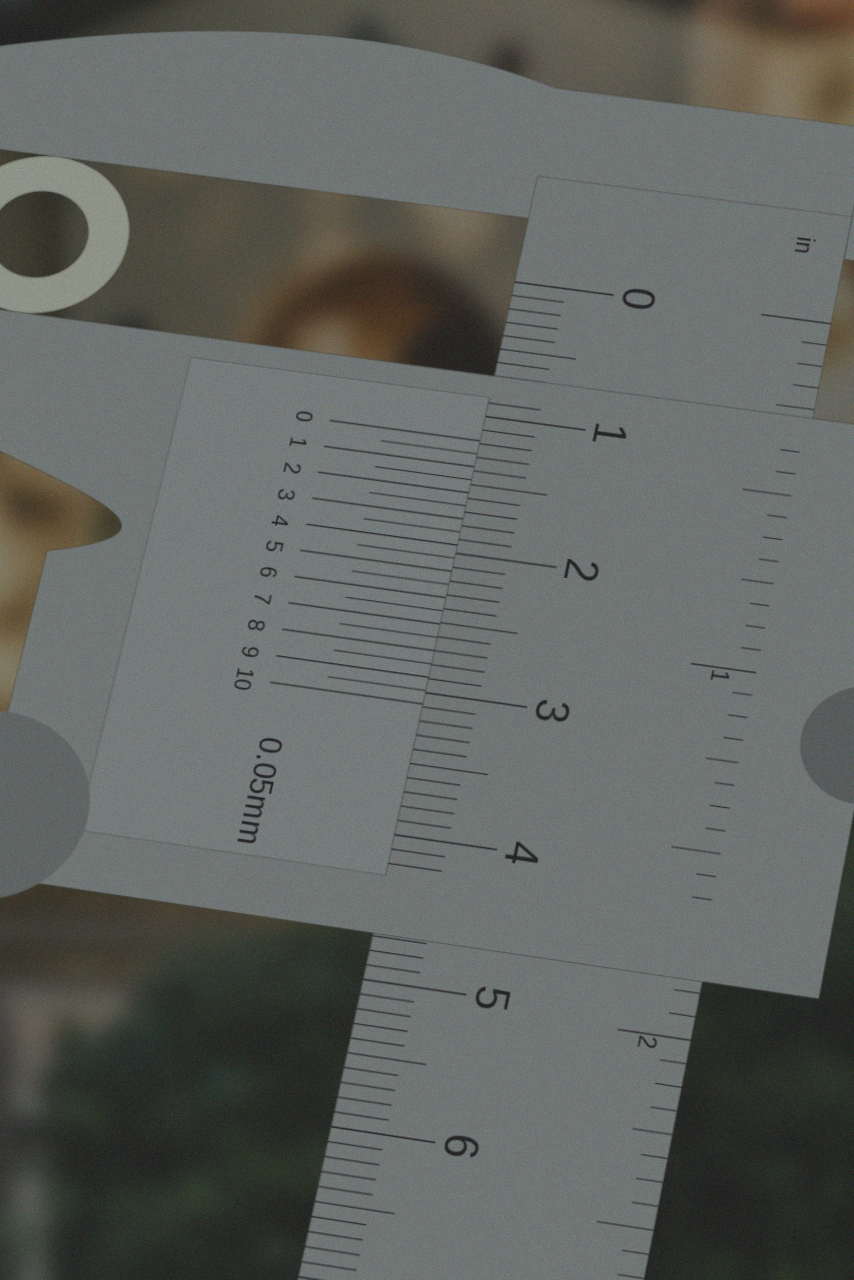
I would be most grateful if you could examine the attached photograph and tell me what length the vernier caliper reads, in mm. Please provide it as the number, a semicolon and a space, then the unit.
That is 11.8; mm
